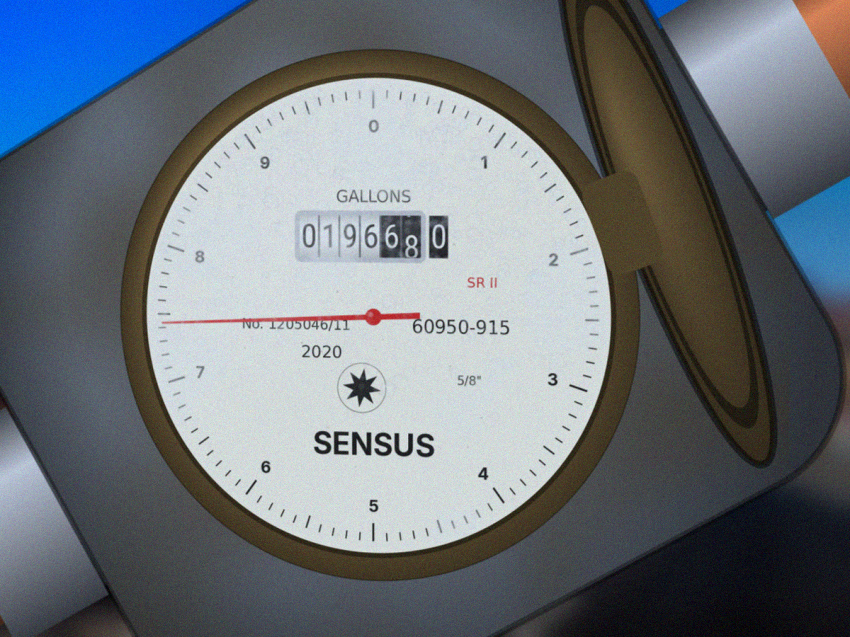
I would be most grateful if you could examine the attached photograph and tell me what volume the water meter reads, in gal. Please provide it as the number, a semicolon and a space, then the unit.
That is 196677.4; gal
